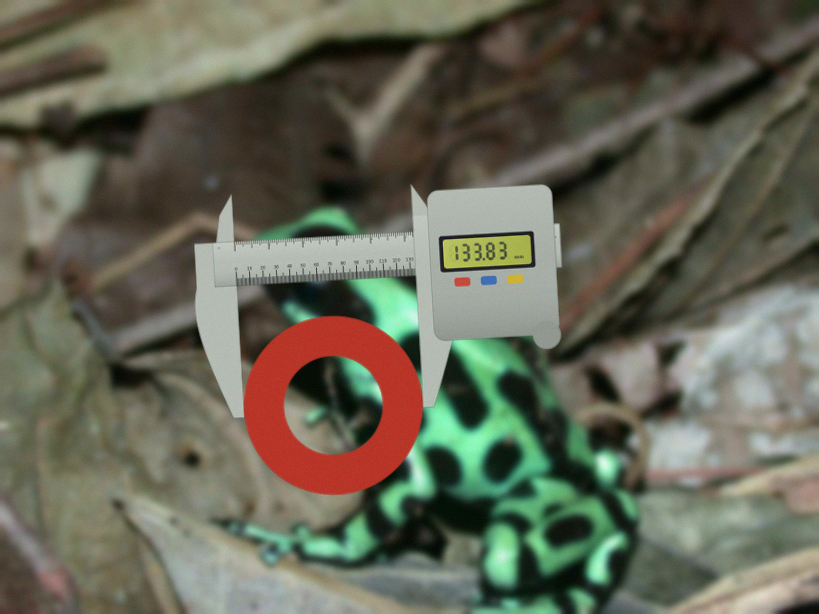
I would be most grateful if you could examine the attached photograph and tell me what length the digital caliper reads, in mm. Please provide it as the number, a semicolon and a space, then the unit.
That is 133.83; mm
